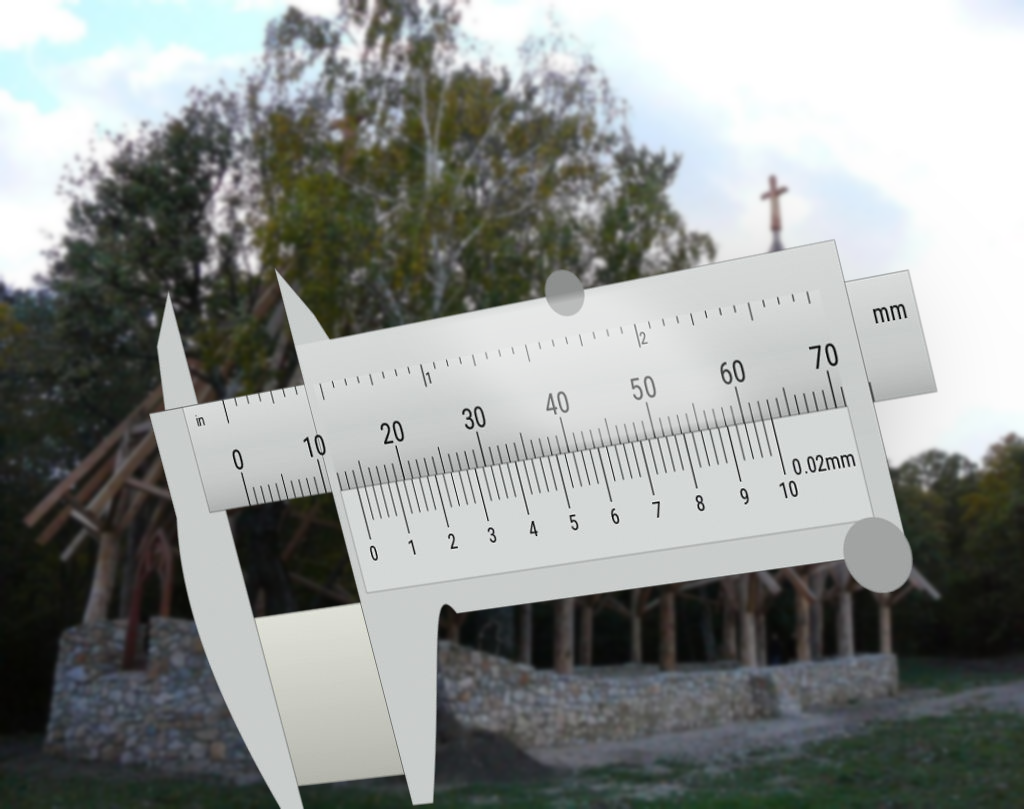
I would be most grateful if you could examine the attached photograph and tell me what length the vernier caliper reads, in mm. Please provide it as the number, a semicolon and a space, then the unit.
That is 14.0; mm
